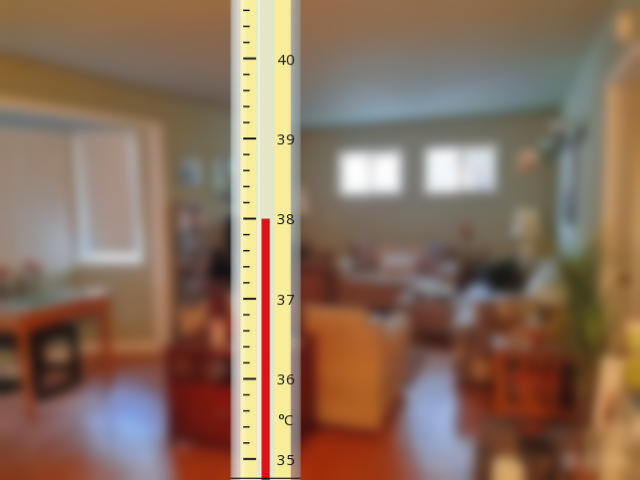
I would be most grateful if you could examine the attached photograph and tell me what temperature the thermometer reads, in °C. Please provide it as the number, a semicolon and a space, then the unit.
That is 38; °C
